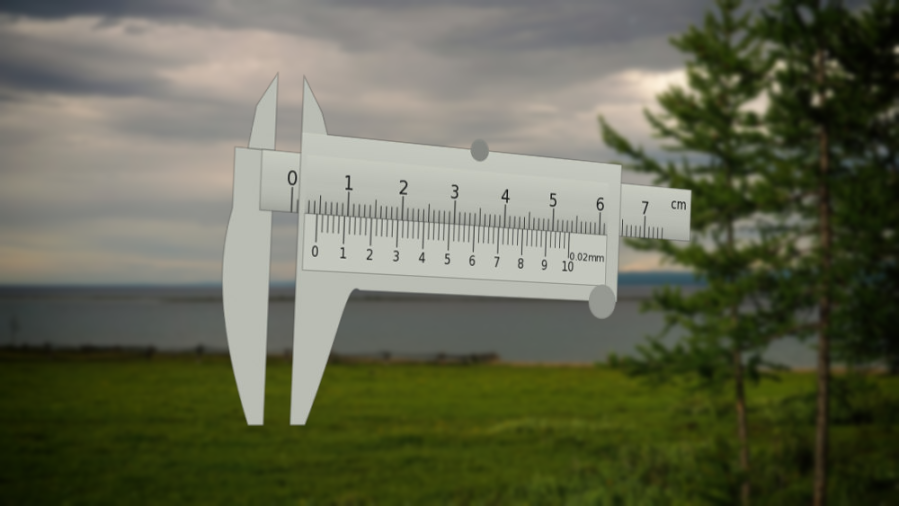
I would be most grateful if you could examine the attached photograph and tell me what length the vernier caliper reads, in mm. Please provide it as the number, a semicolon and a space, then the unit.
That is 4.5; mm
